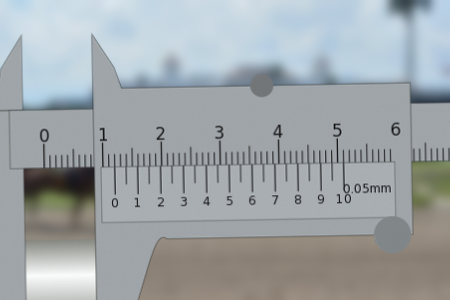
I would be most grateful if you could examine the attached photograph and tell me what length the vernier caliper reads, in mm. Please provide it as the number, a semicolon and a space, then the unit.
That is 12.0; mm
